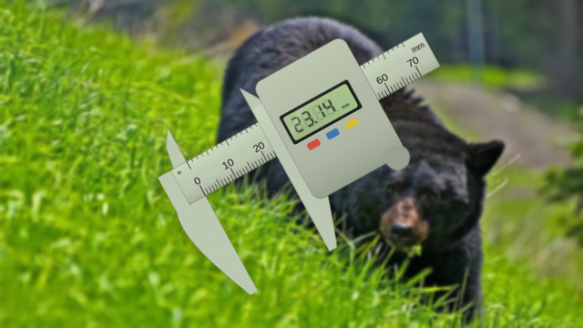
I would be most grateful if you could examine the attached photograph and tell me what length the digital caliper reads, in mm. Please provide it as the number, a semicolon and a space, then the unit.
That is 23.14; mm
